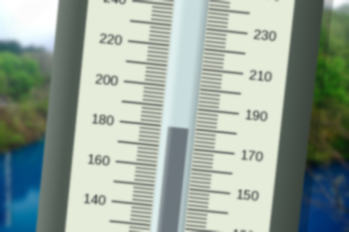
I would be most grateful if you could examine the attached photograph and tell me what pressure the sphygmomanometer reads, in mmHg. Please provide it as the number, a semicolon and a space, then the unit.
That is 180; mmHg
